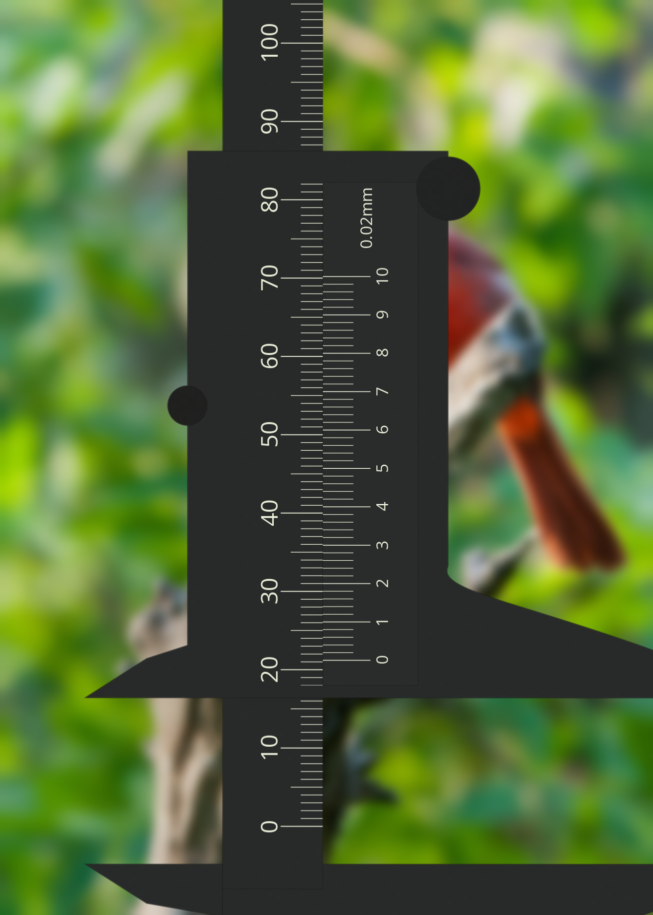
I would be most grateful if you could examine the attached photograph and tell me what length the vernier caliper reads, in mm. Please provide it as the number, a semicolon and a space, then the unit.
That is 21.2; mm
